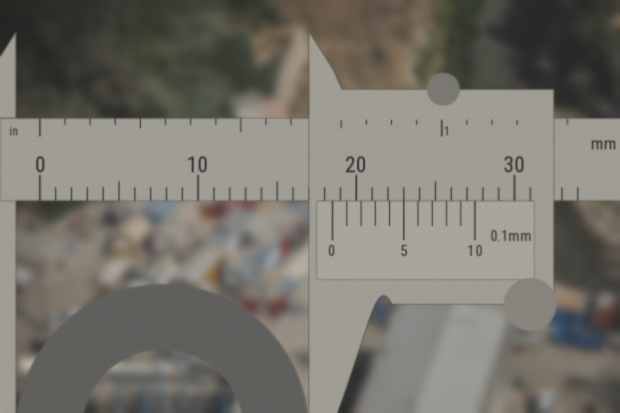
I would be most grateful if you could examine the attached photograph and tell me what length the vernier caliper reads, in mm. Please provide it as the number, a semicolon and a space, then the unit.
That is 18.5; mm
